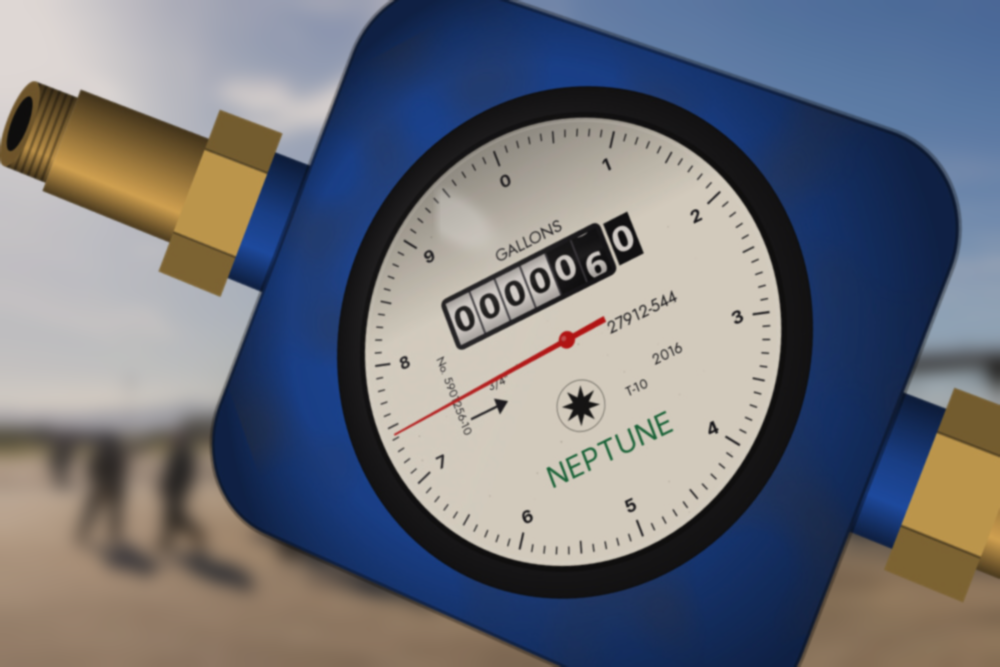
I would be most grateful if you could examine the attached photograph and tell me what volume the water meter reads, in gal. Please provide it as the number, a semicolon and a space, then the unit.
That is 57.4; gal
